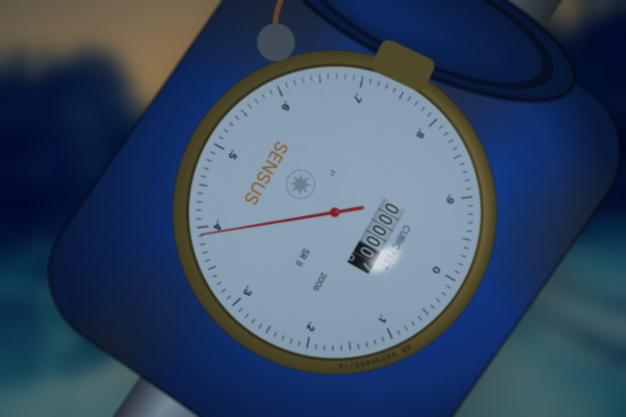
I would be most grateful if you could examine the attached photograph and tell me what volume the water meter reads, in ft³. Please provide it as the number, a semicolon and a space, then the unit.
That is 7.39; ft³
